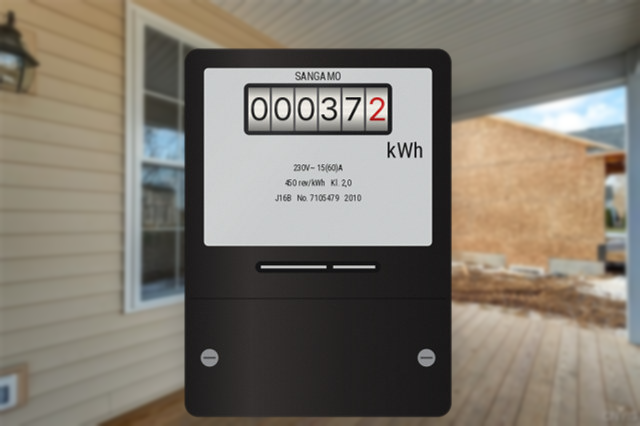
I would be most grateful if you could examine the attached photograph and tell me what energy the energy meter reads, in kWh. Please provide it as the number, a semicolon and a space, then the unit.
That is 37.2; kWh
